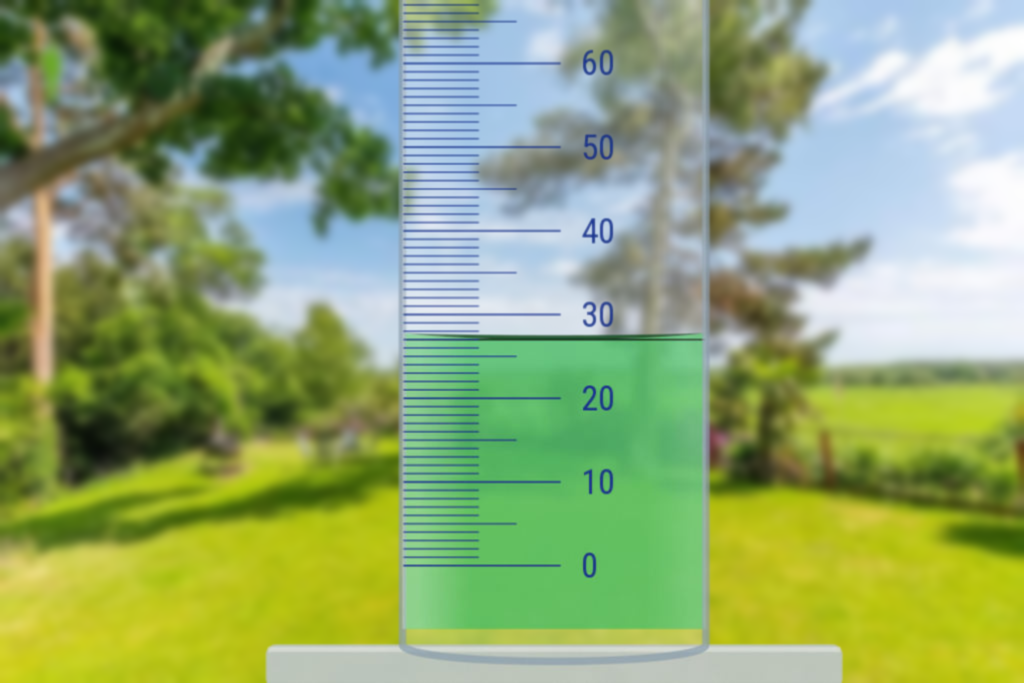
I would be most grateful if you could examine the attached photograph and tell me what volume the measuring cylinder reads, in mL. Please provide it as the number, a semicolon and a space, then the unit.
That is 27; mL
